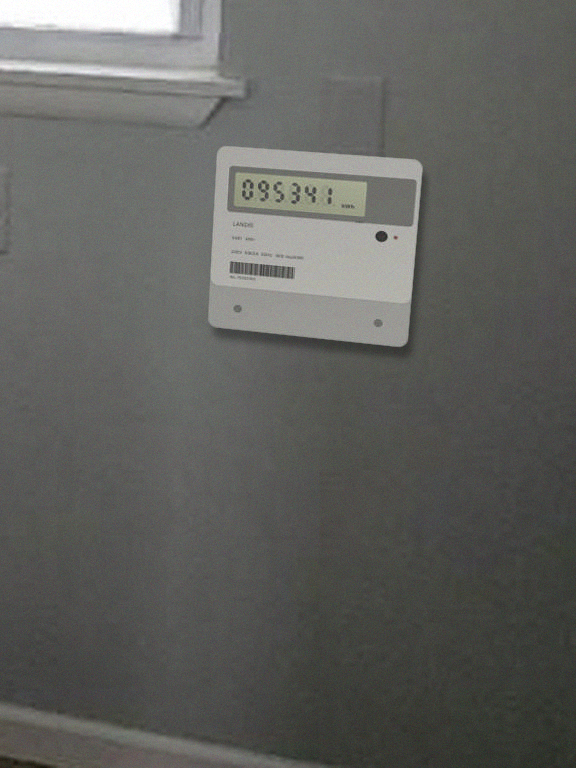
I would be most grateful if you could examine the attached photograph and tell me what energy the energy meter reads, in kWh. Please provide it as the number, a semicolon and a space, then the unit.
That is 95341; kWh
